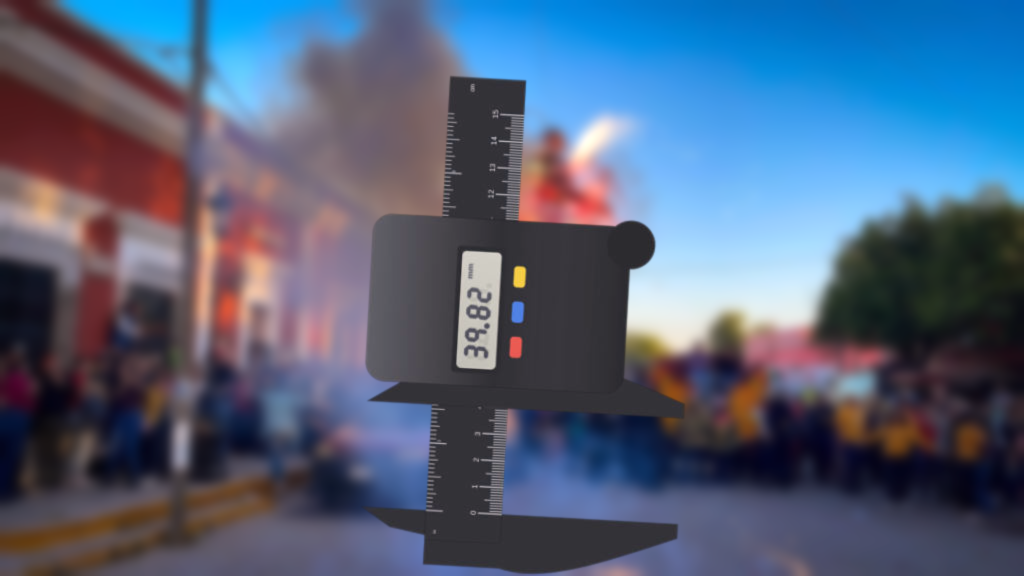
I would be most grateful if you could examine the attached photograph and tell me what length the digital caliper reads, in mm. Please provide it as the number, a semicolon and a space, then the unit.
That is 39.82; mm
